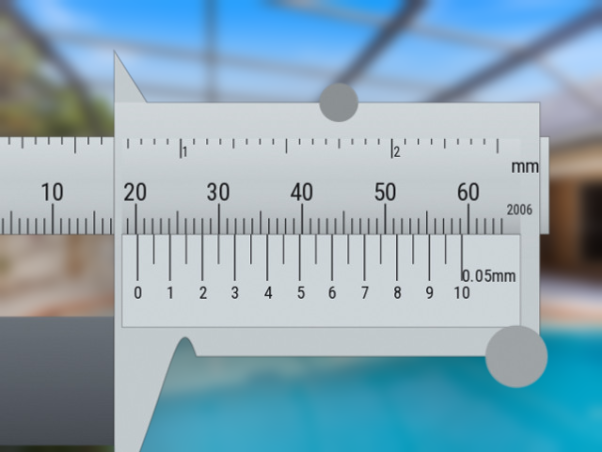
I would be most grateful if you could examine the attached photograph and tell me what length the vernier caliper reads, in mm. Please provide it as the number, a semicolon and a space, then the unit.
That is 20.2; mm
